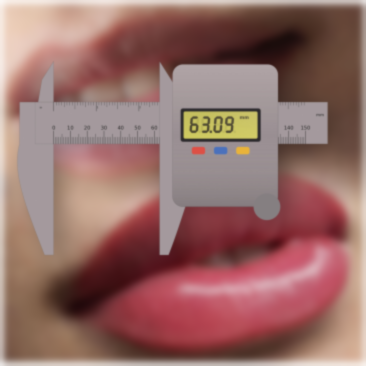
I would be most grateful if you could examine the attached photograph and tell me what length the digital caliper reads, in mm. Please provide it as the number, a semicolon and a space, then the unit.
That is 63.09; mm
